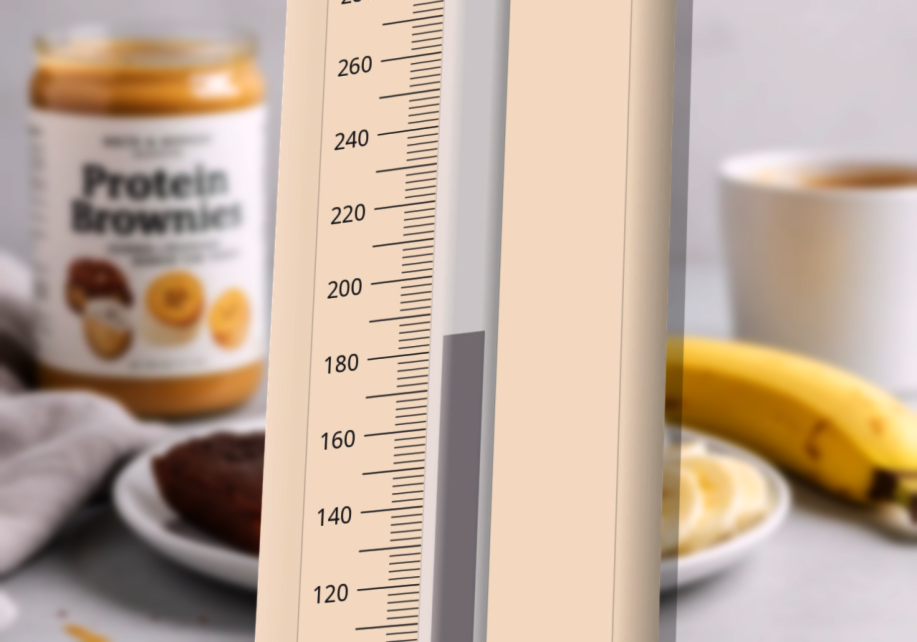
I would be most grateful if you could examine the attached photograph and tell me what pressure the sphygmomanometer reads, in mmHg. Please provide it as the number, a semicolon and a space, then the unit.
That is 184; mmHg
